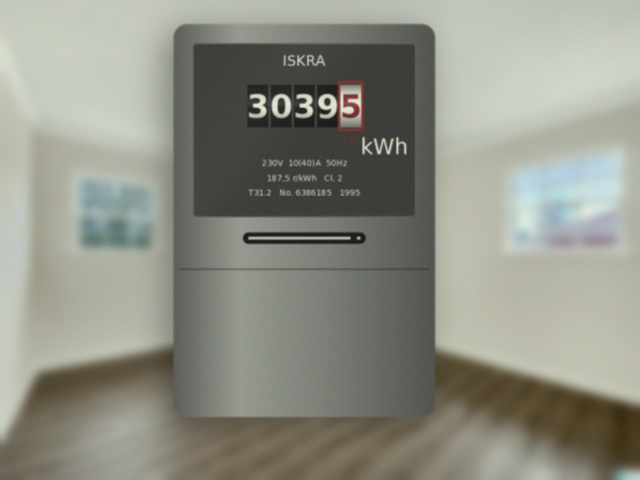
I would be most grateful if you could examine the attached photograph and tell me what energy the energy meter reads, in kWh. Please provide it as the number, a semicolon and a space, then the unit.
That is 3039.5; kWh
